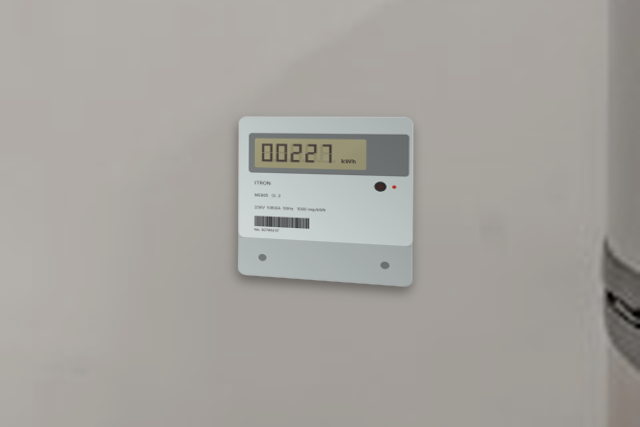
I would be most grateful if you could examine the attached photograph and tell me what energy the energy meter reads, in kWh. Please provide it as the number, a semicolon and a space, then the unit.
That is 227; kWh
